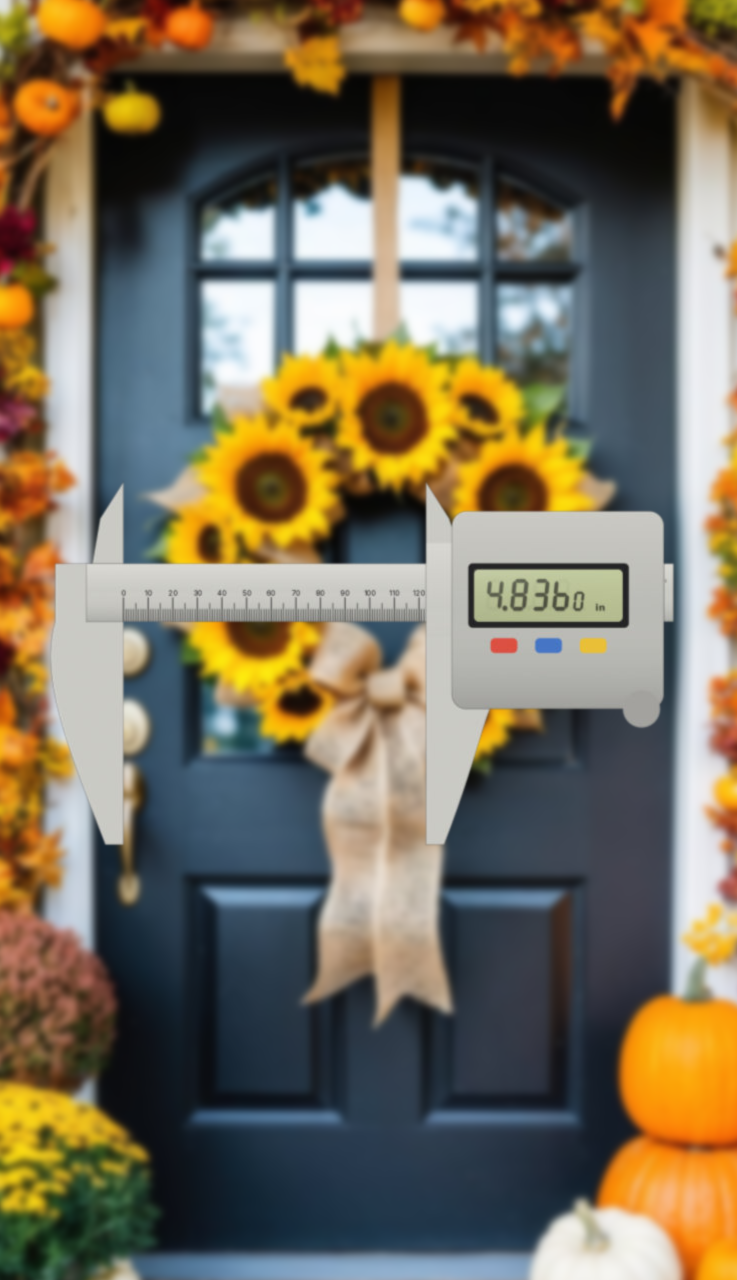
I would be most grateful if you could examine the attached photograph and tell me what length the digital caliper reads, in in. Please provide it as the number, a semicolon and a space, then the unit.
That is 4.8360; in
